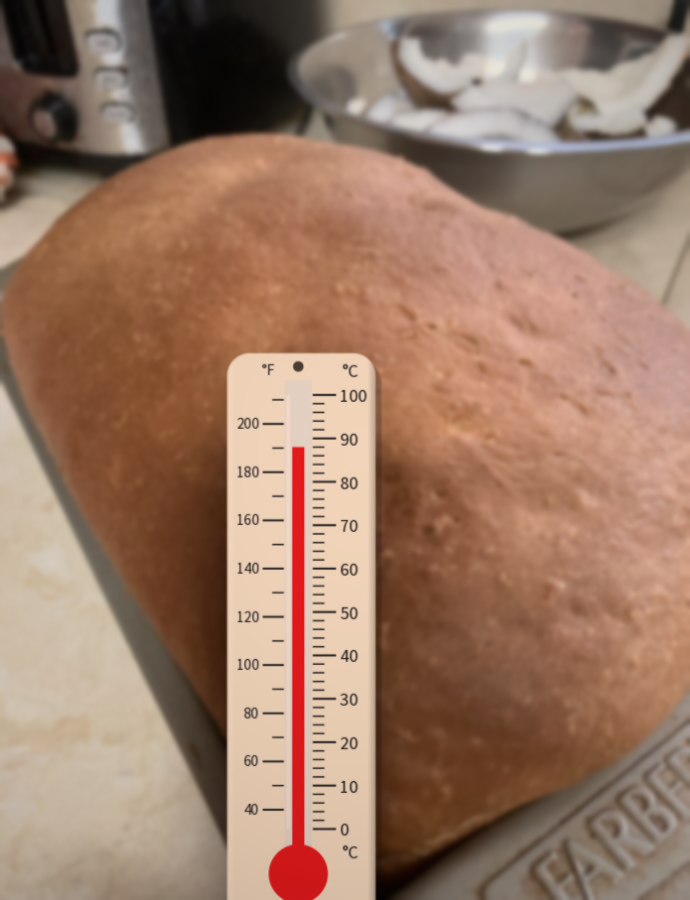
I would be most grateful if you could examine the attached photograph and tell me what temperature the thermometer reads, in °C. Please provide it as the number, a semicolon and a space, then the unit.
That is 88; °C
